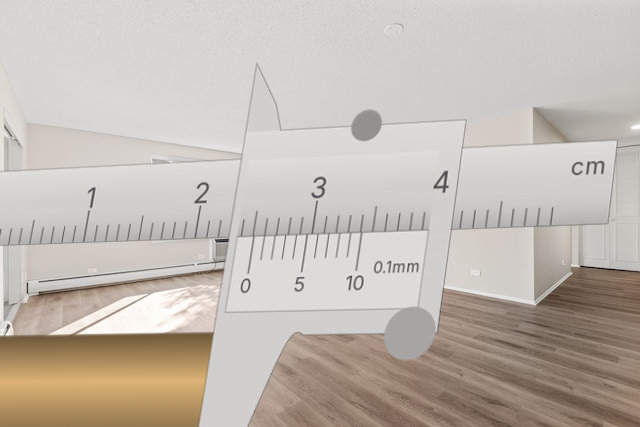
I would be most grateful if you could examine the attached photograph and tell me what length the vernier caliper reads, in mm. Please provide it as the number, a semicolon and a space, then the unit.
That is 25.1; mm
